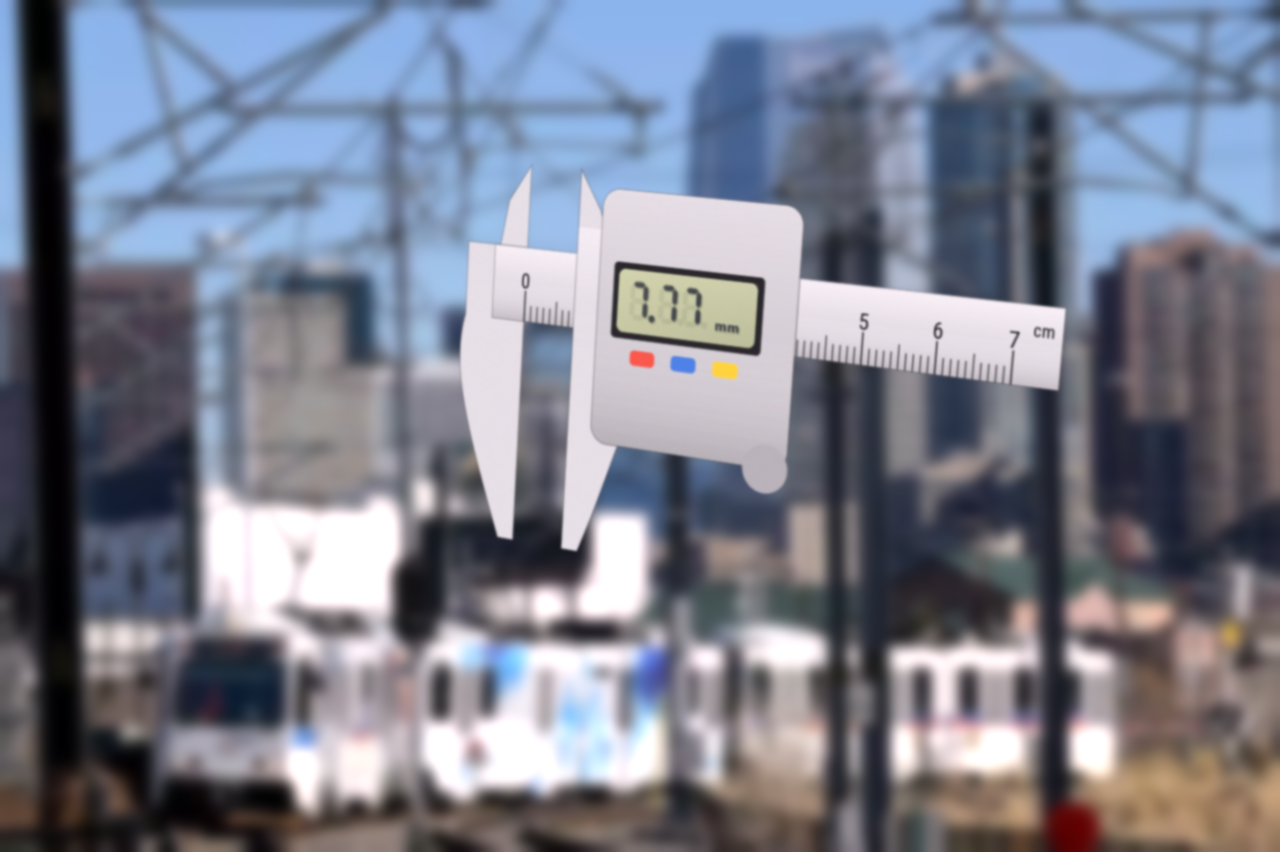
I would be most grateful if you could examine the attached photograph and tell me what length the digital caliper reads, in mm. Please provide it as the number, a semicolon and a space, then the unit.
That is 7.77; mm
